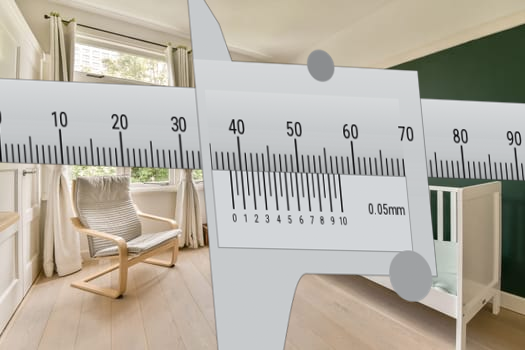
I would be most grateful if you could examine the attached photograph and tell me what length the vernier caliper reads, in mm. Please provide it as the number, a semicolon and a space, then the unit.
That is 38.2; mm
